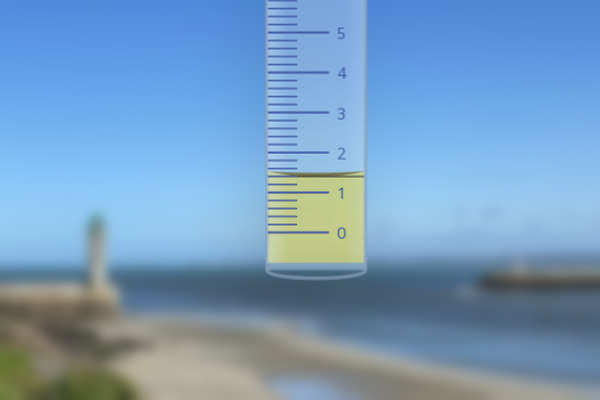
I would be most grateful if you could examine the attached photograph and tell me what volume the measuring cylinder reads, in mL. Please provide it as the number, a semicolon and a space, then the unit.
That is 1.4; mL
